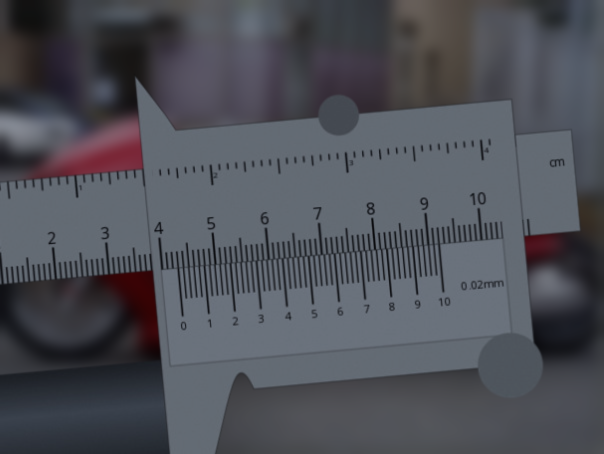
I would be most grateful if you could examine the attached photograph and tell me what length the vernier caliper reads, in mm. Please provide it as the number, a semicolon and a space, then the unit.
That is 43.0; mm
